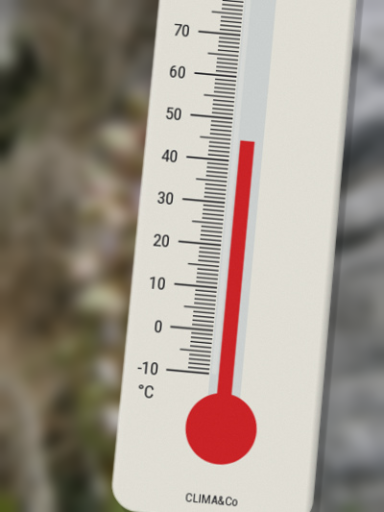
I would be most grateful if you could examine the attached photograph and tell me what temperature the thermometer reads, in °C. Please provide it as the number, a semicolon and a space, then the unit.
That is 45; °C
